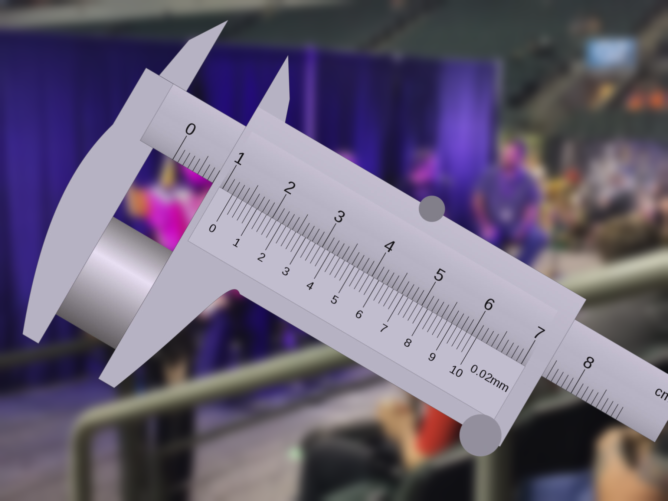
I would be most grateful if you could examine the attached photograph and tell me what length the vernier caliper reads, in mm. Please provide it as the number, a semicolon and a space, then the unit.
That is 12.0; mm
